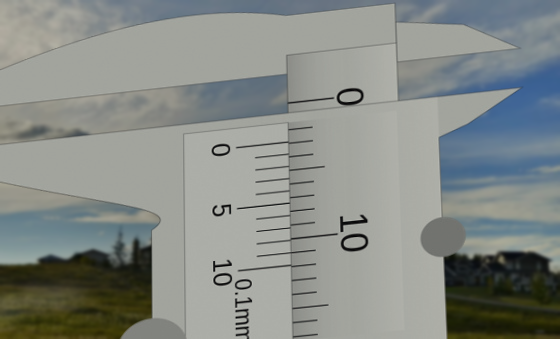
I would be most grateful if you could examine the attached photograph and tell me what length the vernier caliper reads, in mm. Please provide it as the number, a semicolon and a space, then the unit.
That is 2.9; mm
